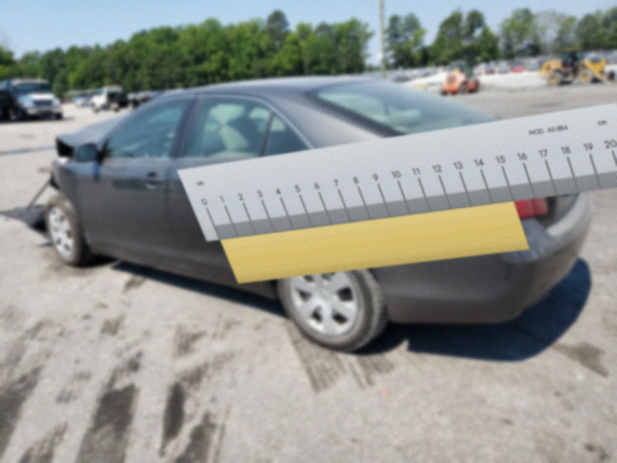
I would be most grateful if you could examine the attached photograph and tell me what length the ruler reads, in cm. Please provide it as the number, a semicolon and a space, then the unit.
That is 15; cm
